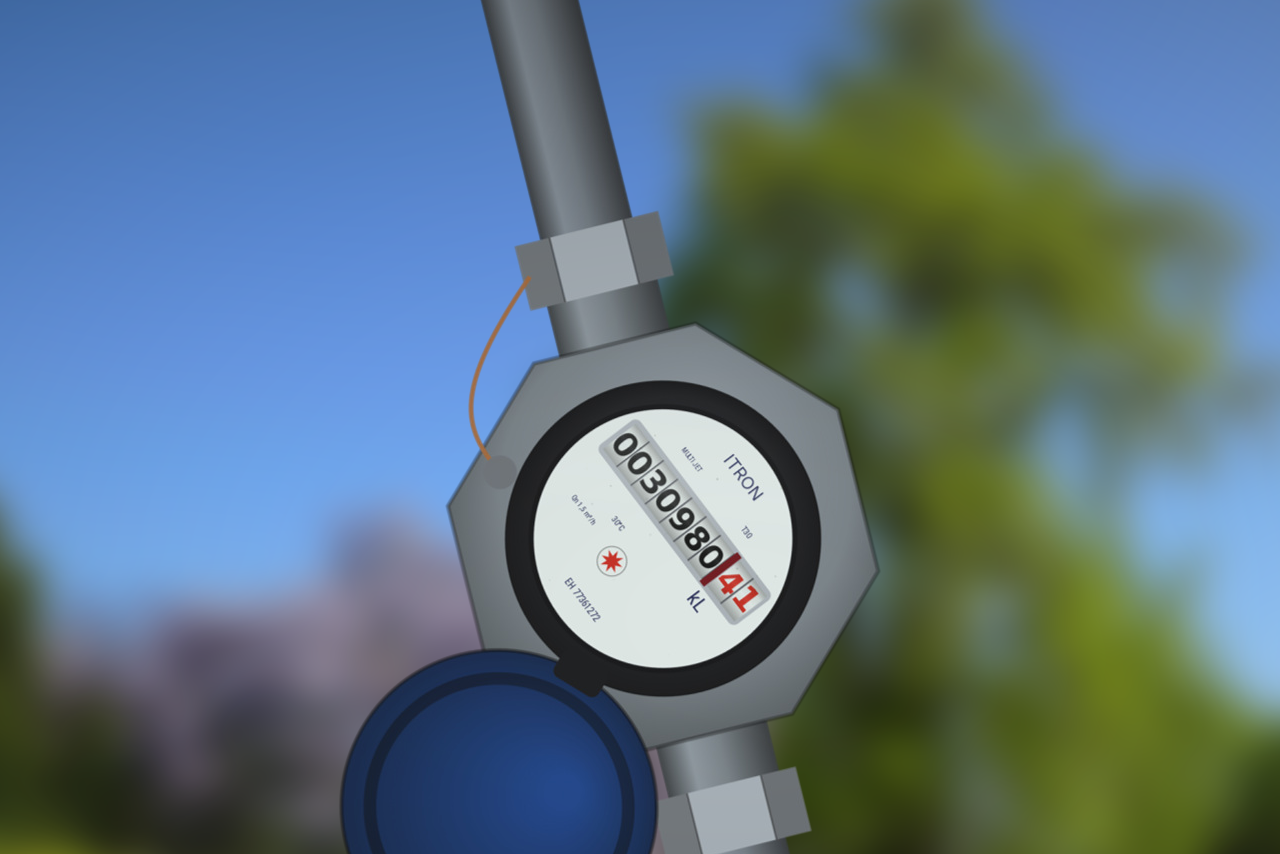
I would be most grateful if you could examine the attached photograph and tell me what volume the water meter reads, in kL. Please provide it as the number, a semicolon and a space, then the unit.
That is 30980.41; kL
